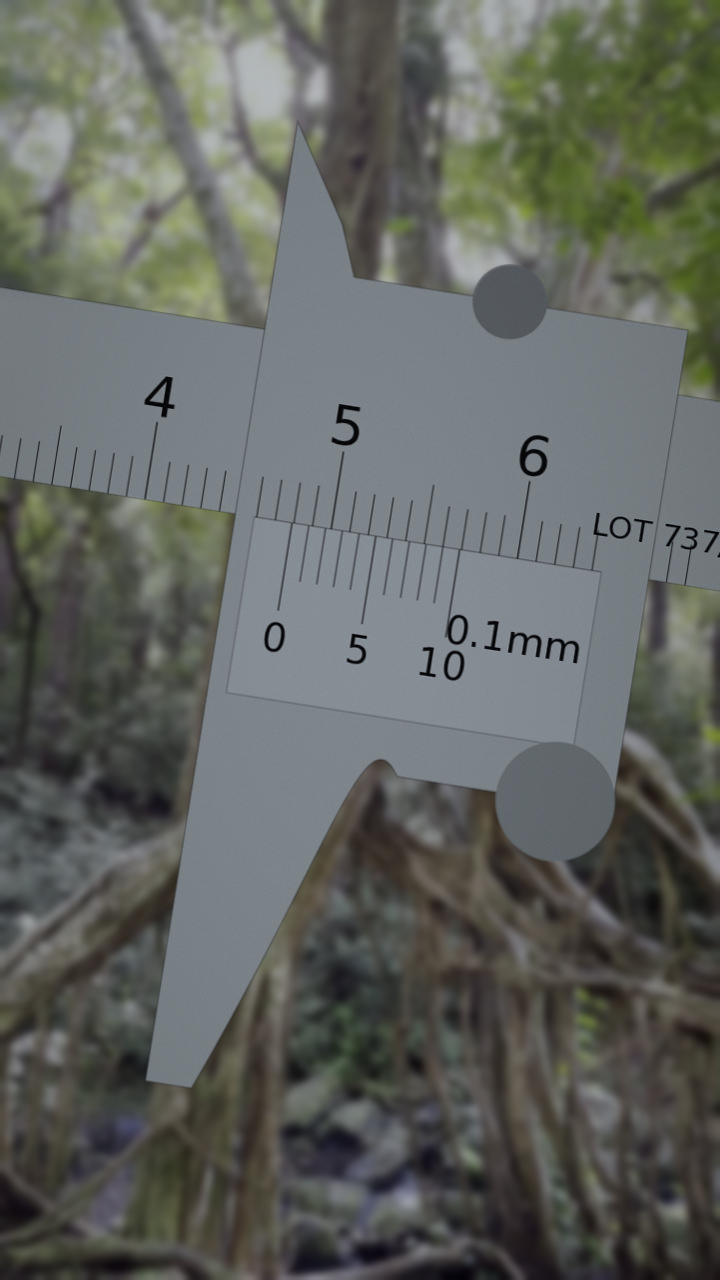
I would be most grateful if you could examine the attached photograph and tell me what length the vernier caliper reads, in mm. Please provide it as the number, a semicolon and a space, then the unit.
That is 47.9; mm
